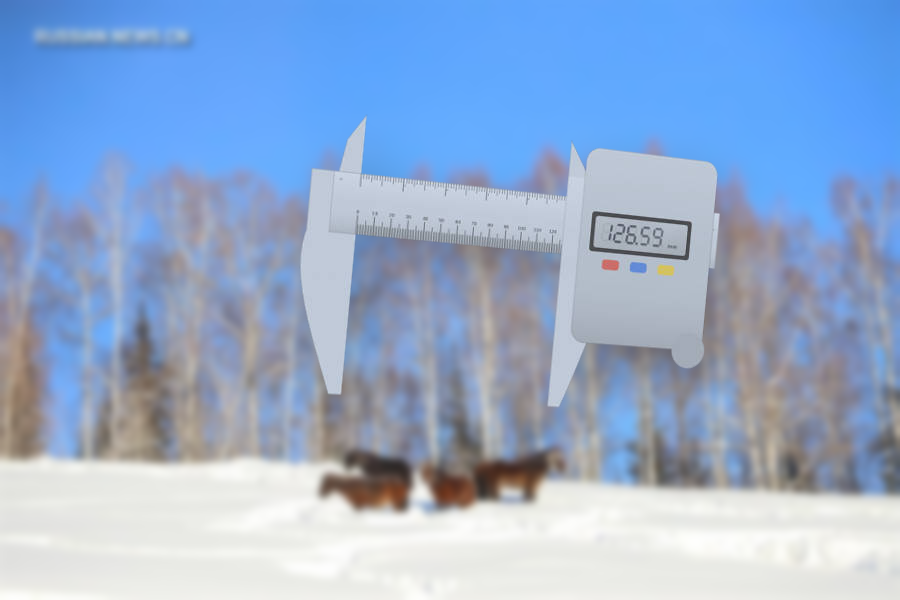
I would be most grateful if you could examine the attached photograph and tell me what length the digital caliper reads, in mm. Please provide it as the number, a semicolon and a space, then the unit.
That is 126.59; mm
